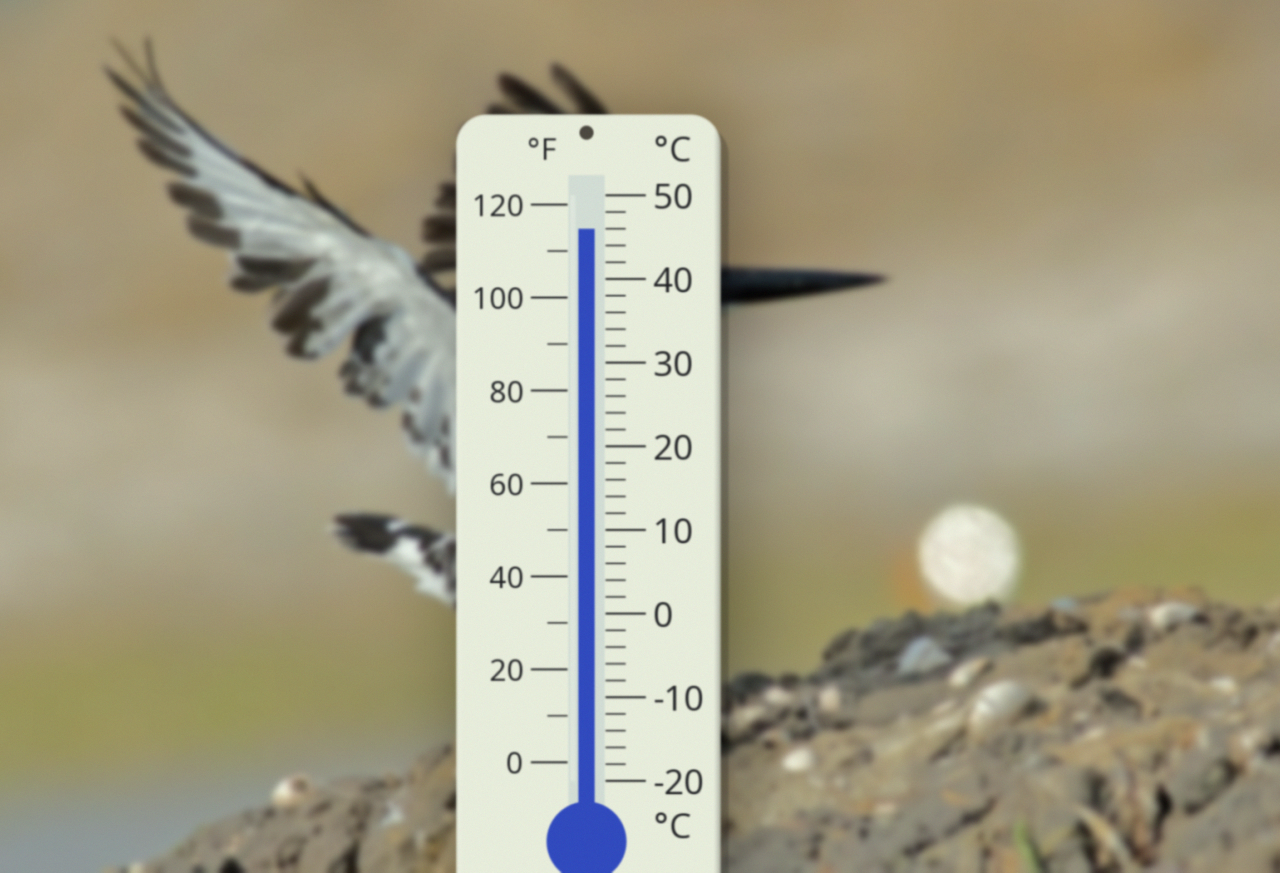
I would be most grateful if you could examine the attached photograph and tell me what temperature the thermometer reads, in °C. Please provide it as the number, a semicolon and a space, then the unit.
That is 46; °C
